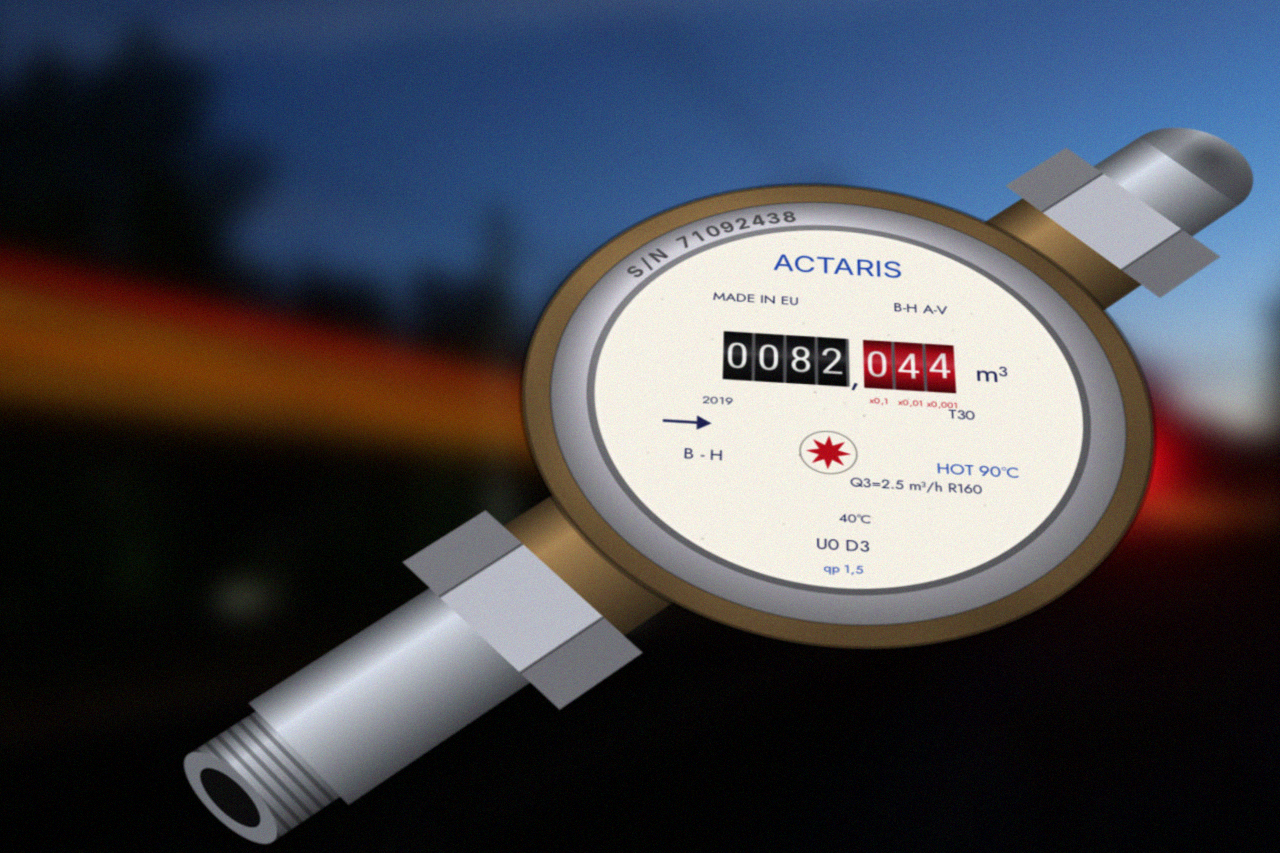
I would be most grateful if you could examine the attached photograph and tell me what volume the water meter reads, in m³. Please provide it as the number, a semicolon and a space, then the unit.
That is 82.044; m³
